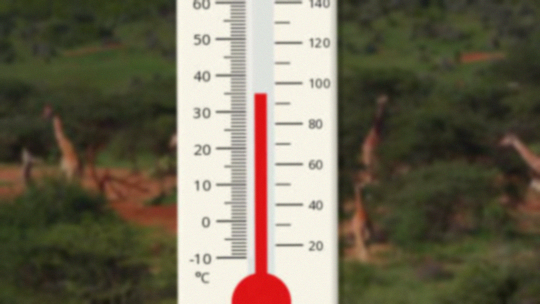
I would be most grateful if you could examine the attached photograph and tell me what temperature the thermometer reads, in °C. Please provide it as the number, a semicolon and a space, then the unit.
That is 35; °C
